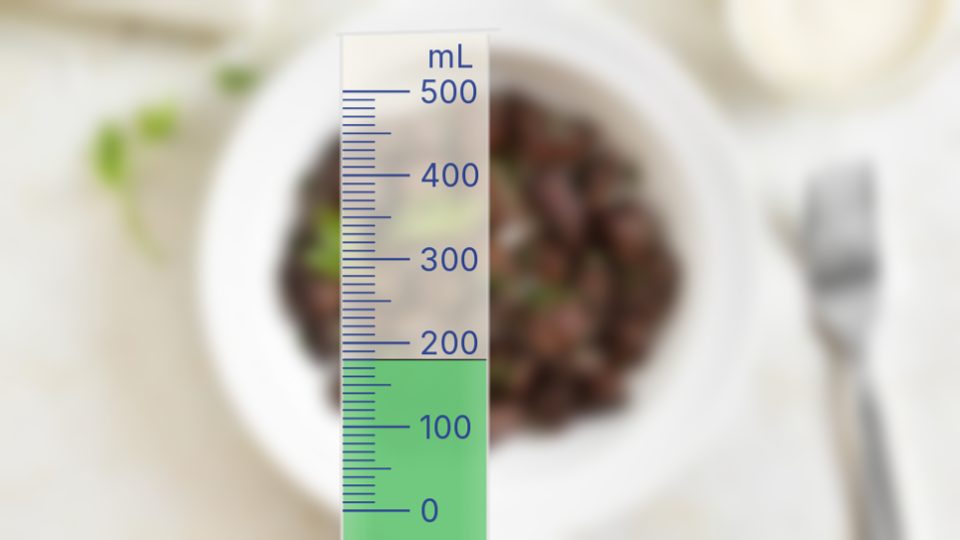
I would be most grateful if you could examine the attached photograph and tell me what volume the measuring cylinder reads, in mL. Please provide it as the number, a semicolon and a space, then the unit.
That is 180; mL
